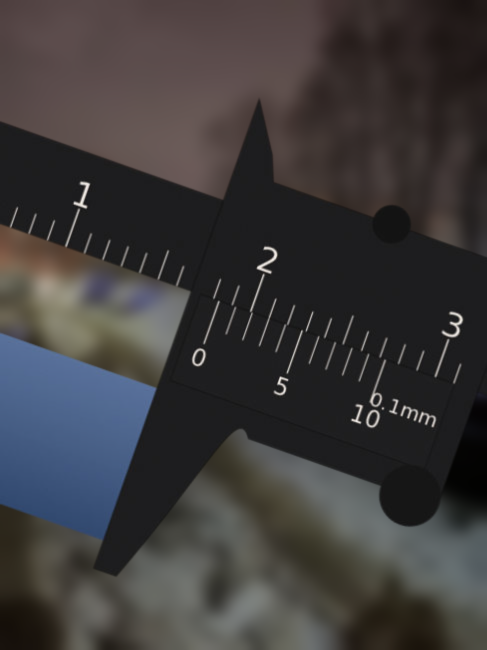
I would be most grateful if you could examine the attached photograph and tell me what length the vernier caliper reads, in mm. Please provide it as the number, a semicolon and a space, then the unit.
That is 18.3; mm
